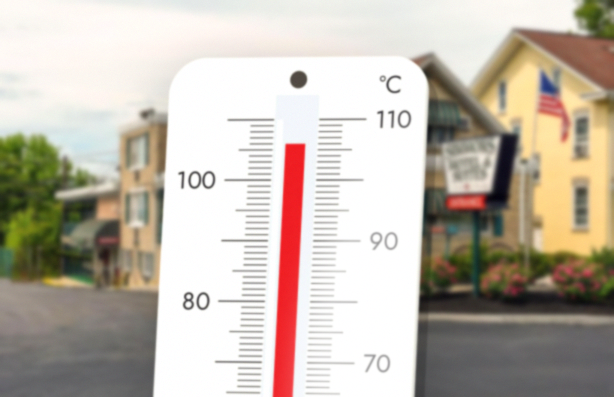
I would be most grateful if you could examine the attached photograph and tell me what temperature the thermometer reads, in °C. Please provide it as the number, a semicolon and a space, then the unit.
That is 106; °C
